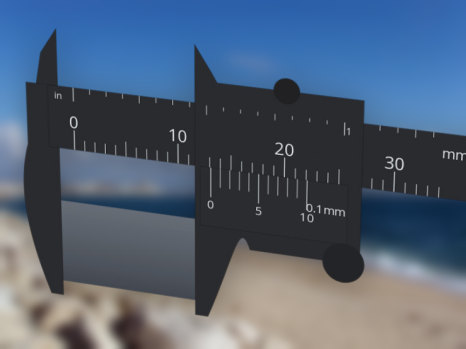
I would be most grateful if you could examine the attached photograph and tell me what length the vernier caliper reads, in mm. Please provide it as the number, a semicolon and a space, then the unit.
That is 13.1; mm
